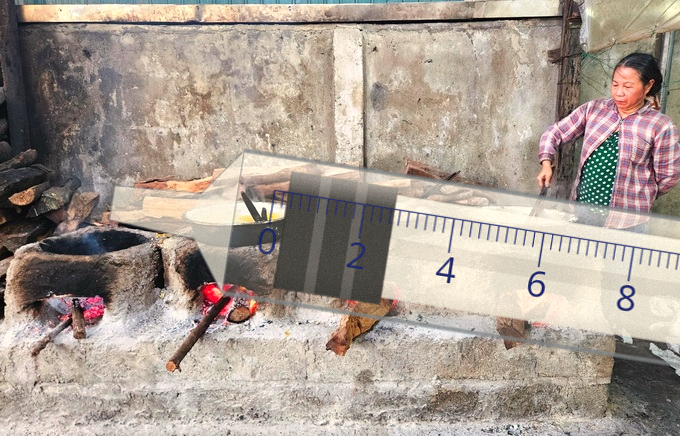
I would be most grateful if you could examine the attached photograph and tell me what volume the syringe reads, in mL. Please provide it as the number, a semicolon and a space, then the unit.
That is 0.3; mL
